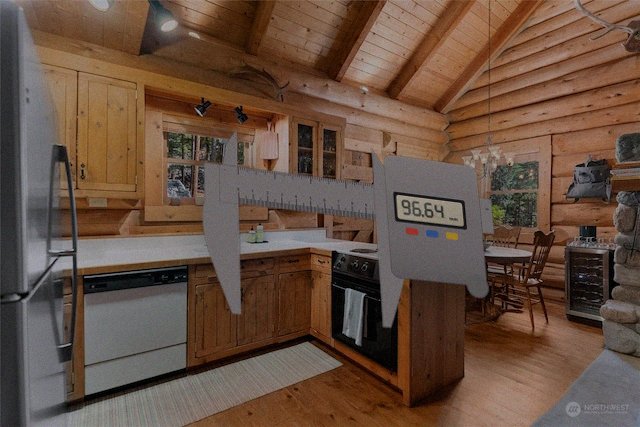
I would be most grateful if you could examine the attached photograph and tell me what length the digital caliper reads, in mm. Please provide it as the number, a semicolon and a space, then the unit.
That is 96.64; mm
